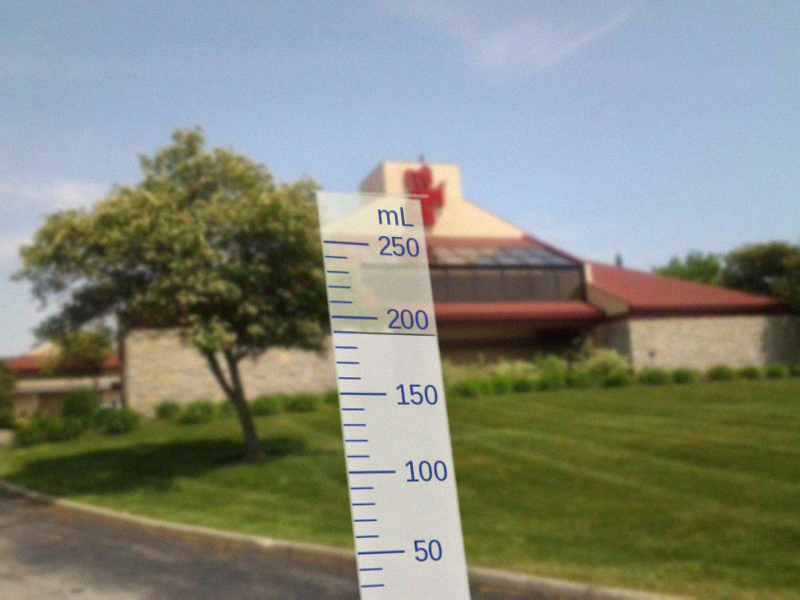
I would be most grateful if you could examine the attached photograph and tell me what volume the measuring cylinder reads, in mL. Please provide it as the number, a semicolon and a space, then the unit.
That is 190; mL
